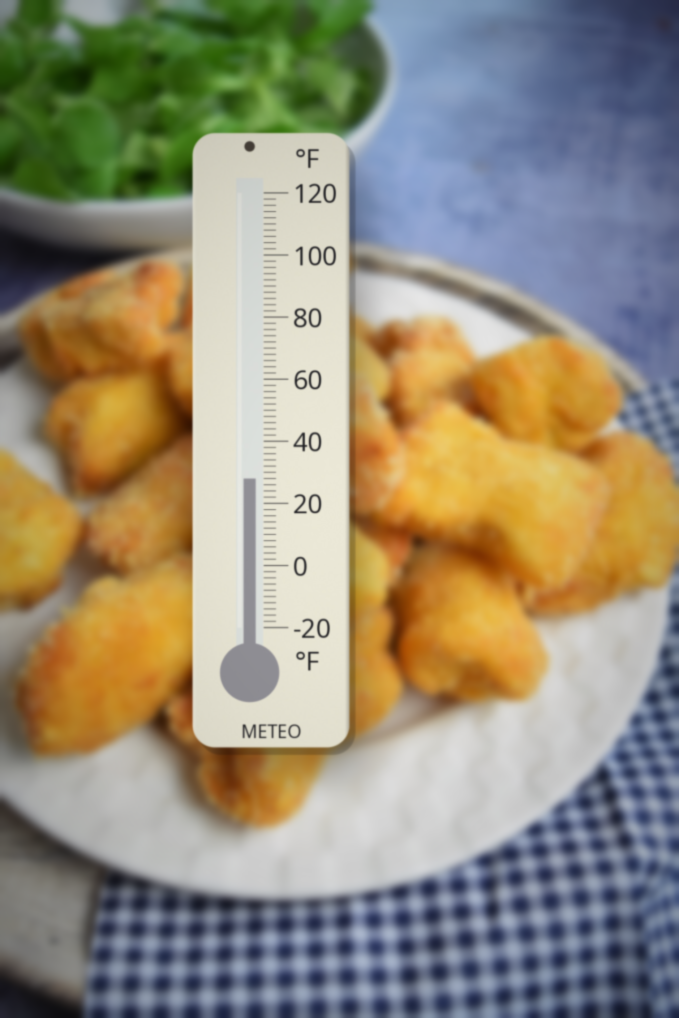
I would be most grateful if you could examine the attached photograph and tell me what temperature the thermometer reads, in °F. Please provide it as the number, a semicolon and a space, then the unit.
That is 28; °F
